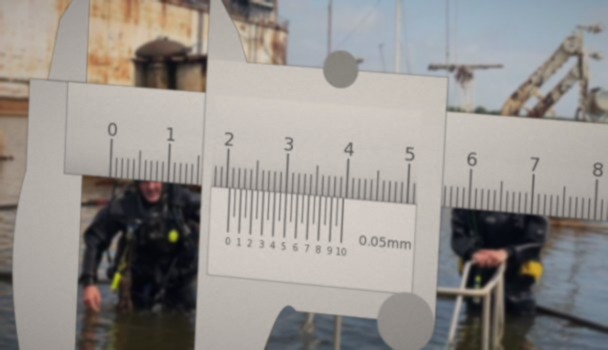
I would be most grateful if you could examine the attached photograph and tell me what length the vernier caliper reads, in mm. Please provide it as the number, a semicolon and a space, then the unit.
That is 20.5; mm
